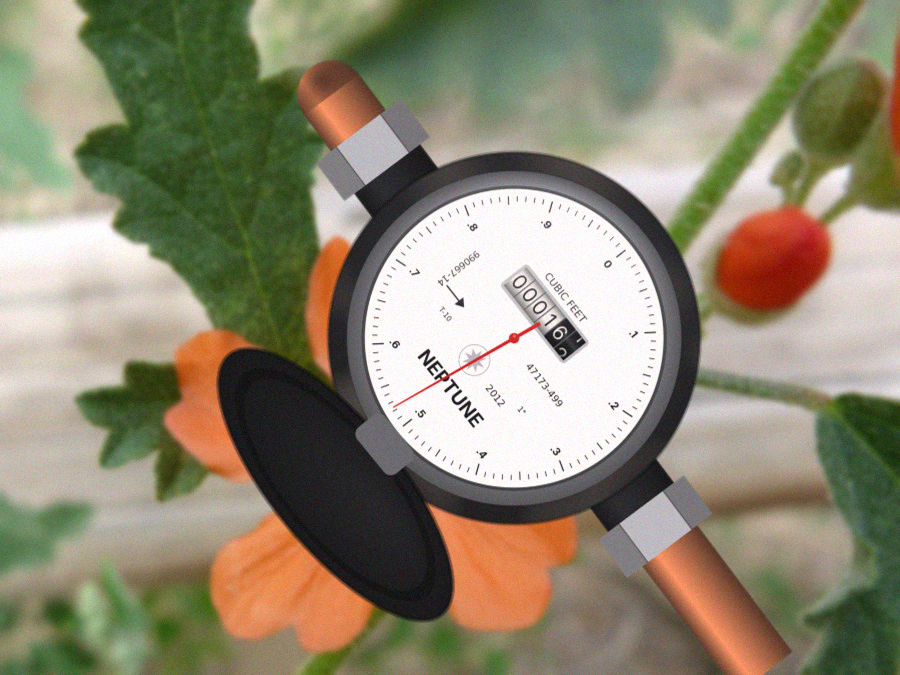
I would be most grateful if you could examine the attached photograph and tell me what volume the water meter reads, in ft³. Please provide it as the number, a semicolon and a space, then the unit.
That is 161.52; ft³
